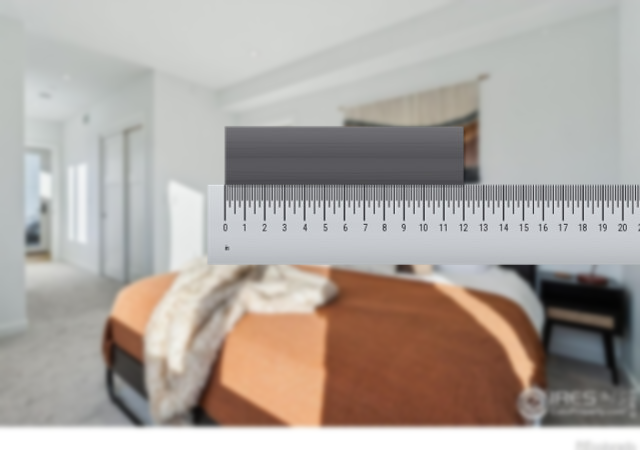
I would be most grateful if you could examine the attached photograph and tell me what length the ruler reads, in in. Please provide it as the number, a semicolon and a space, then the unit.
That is 12; in
